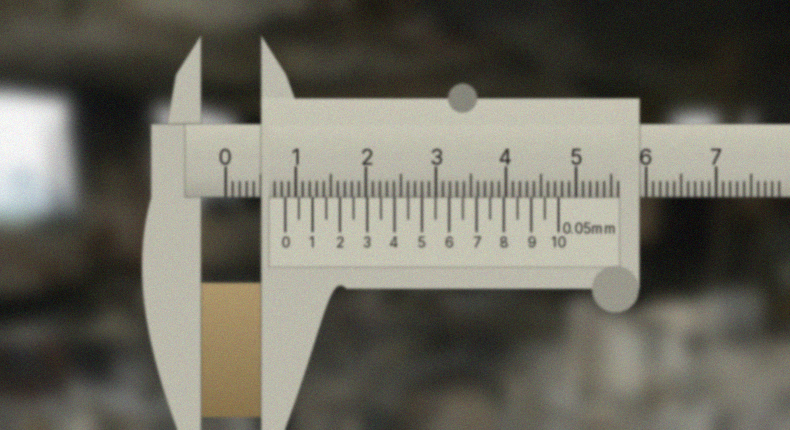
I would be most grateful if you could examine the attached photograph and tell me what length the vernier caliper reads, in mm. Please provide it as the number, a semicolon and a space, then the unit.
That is 8.5; mm
